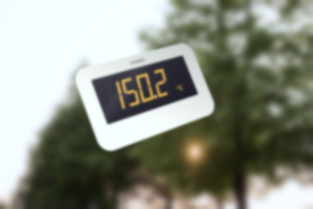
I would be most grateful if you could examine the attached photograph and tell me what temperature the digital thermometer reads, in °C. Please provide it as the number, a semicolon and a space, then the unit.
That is 150.2; °C
